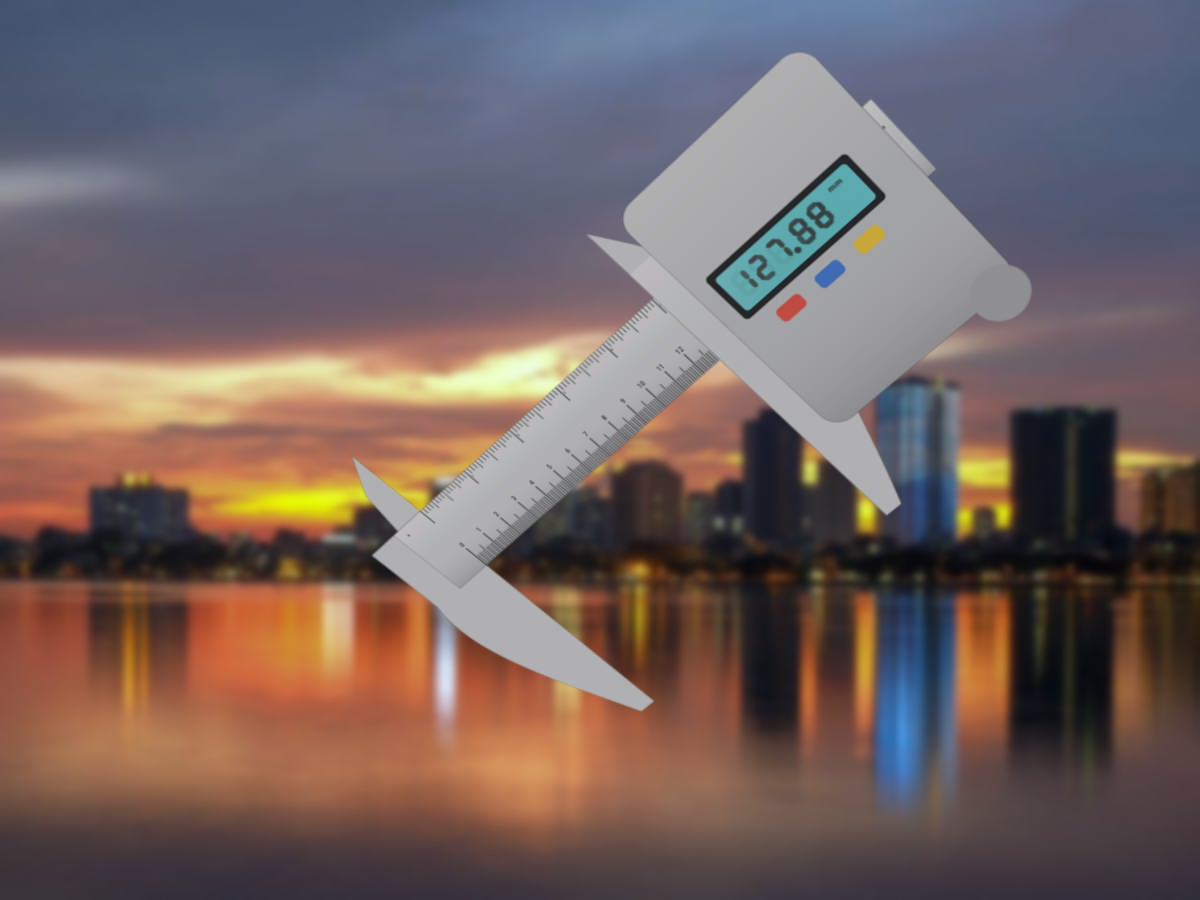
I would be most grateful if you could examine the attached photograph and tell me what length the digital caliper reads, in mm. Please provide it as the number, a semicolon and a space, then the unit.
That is 127.88; mm
